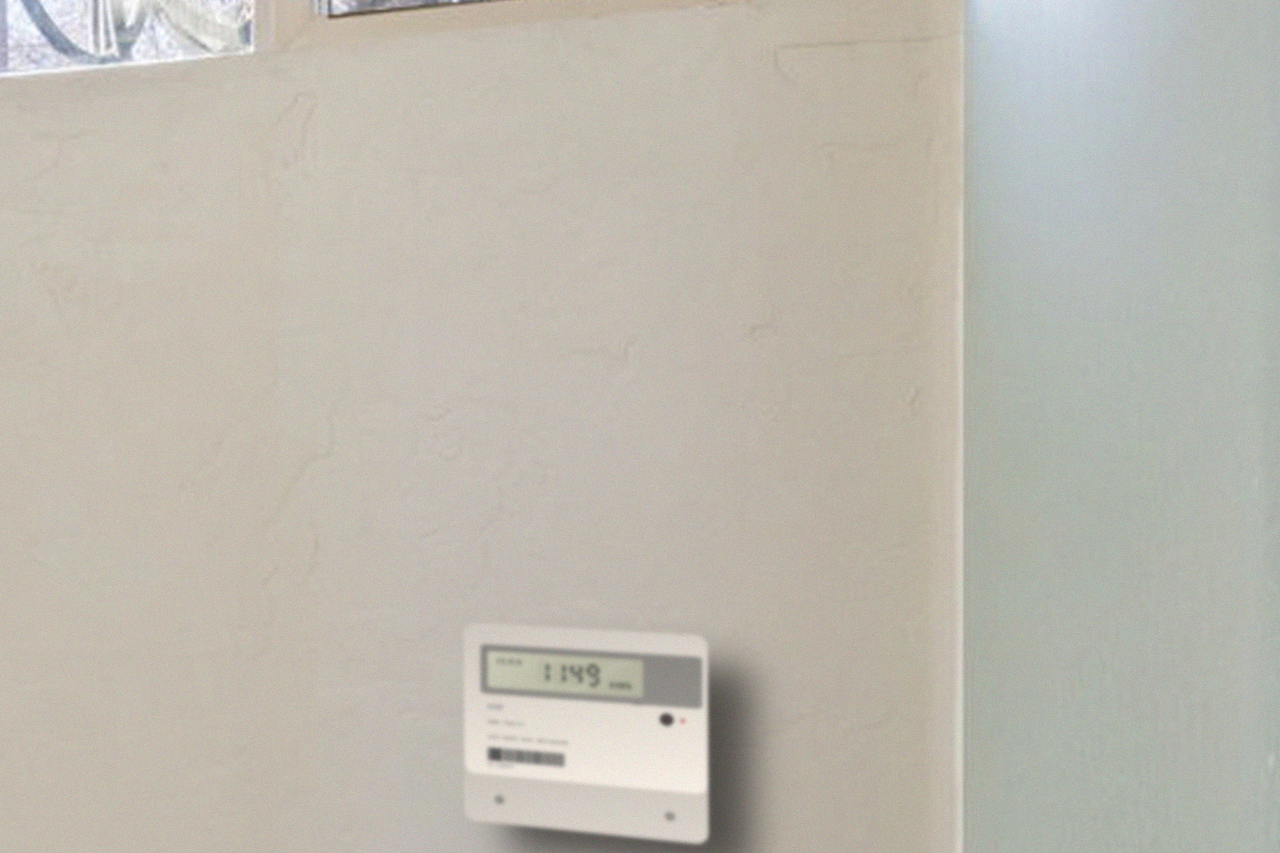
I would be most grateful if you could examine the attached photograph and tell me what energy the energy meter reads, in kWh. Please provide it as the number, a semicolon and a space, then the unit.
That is 1149; kWh
